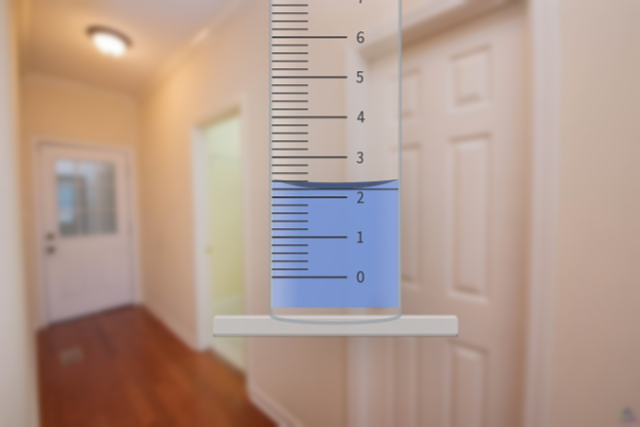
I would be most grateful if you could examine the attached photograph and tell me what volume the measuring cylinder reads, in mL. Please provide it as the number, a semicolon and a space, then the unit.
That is 2.2; mL
